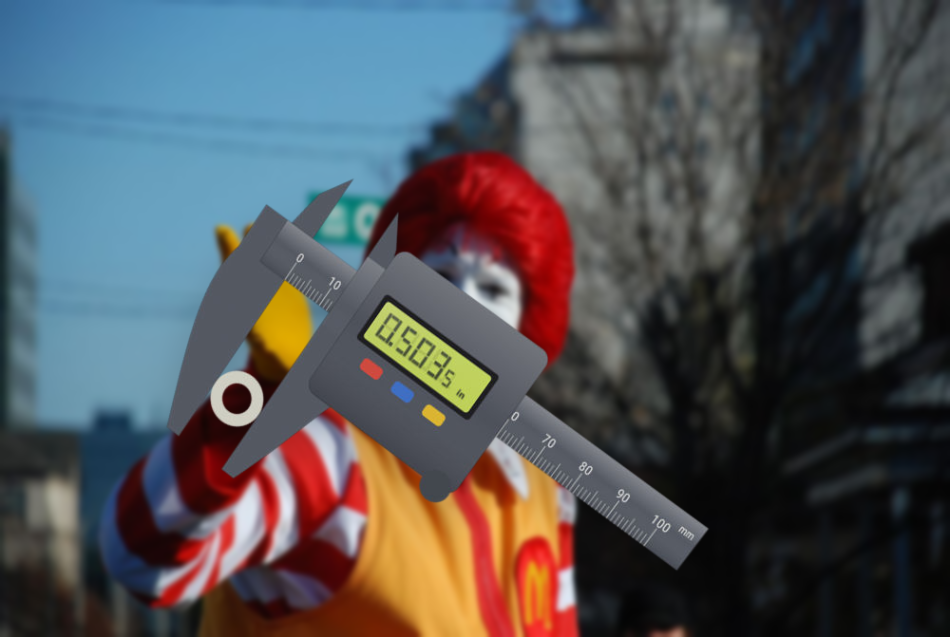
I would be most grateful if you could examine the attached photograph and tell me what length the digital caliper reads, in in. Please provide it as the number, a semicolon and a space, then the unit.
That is 0.5035; in
